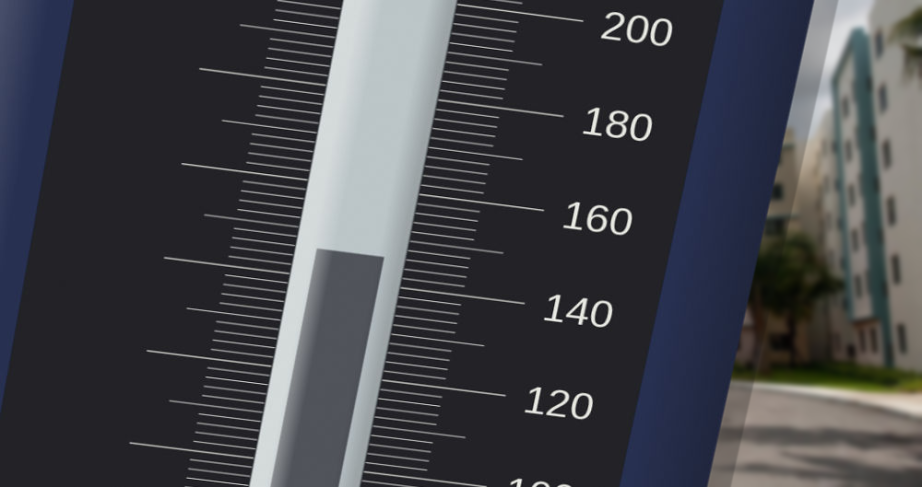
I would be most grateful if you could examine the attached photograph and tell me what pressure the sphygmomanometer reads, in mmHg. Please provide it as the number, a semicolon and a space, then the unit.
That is 146; mmHg
